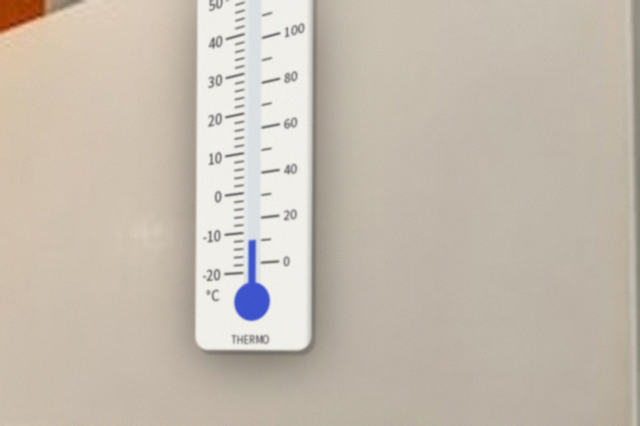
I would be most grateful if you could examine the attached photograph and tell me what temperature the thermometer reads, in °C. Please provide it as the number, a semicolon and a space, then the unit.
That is -12; °C
